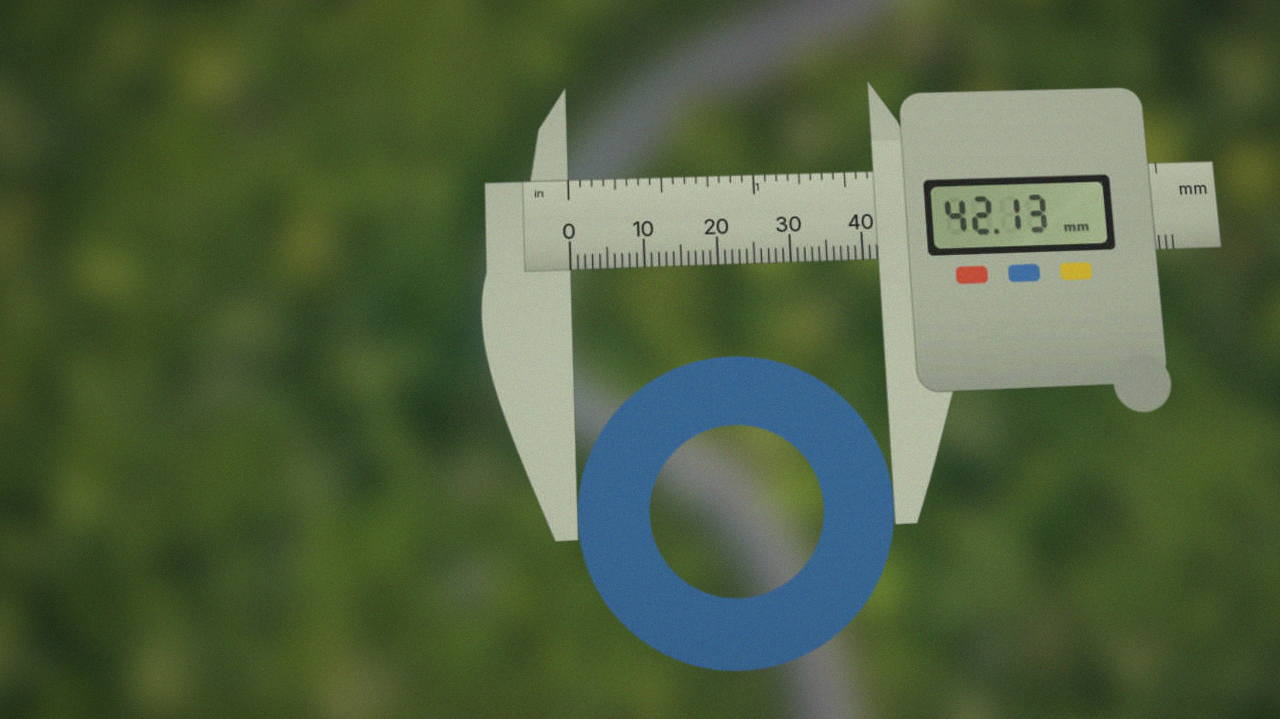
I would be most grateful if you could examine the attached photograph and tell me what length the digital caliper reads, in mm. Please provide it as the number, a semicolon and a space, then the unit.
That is 42.13; mm
